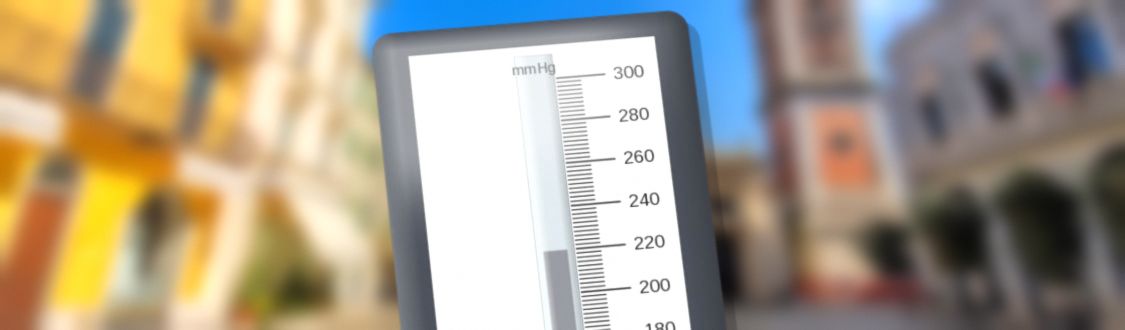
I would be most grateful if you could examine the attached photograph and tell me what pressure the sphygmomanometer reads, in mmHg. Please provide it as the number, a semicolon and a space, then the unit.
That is 220; mmHg
